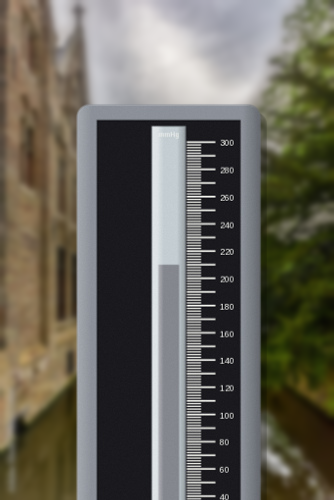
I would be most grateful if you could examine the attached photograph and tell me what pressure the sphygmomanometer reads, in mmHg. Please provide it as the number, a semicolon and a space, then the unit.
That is 210; mmHg
